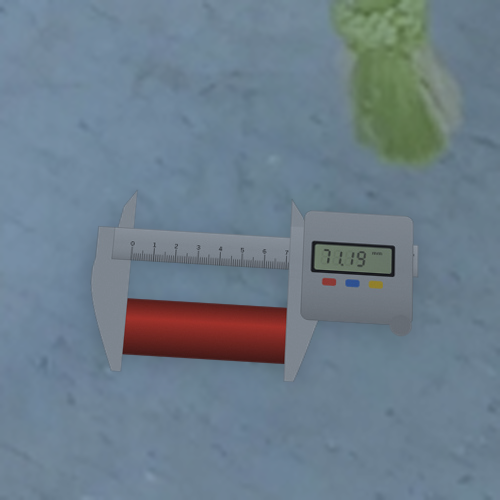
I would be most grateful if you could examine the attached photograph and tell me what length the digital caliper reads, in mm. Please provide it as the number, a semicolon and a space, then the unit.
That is 71.19; mm
